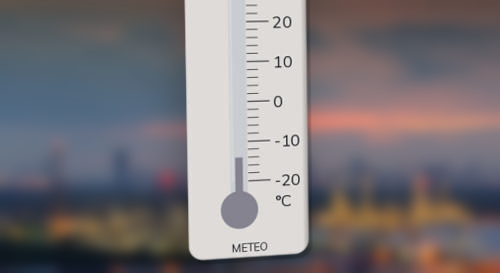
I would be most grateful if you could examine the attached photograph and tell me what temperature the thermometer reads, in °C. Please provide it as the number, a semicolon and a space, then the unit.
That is -14; °C
